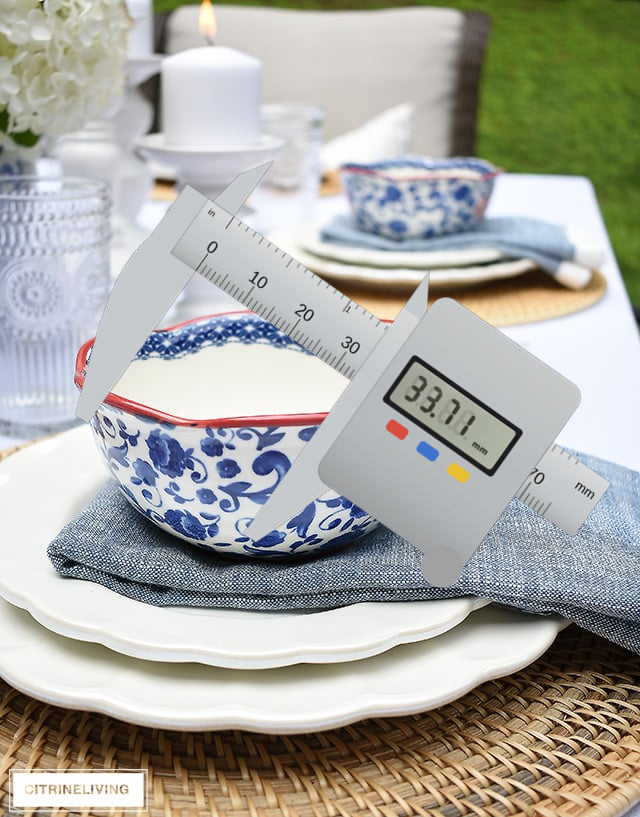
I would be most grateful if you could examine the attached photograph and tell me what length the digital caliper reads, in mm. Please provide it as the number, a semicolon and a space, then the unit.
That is 33.71; mm
